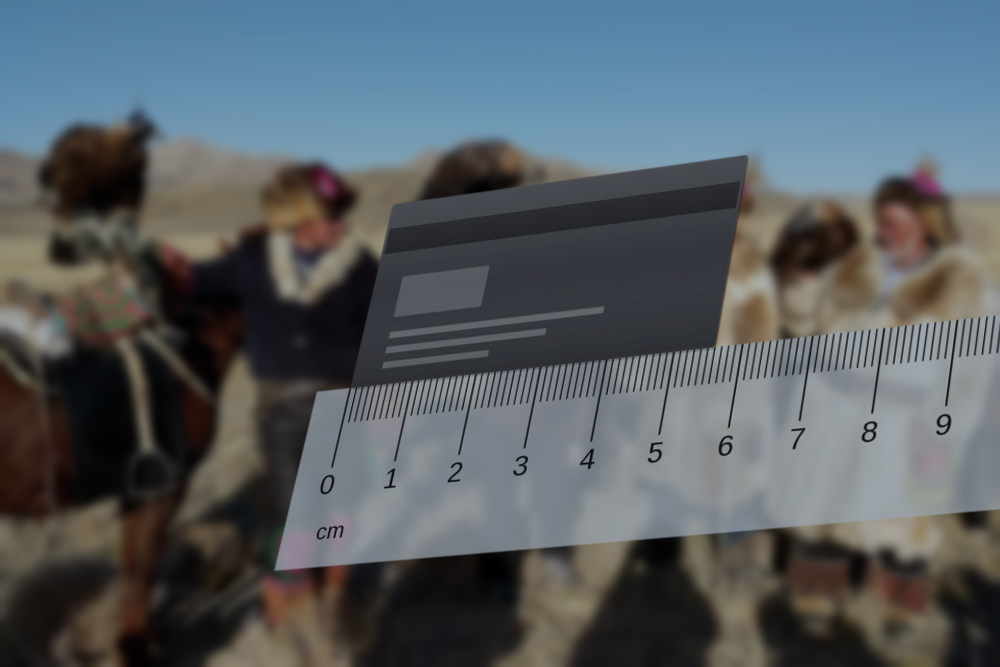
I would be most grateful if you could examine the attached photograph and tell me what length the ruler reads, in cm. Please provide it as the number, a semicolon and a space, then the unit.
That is 5.6; cm
